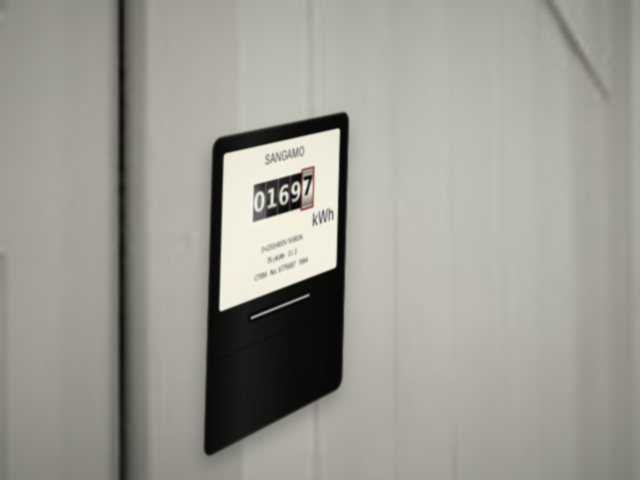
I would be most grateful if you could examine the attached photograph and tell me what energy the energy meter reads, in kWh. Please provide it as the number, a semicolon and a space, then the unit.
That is 169.7; kWh
